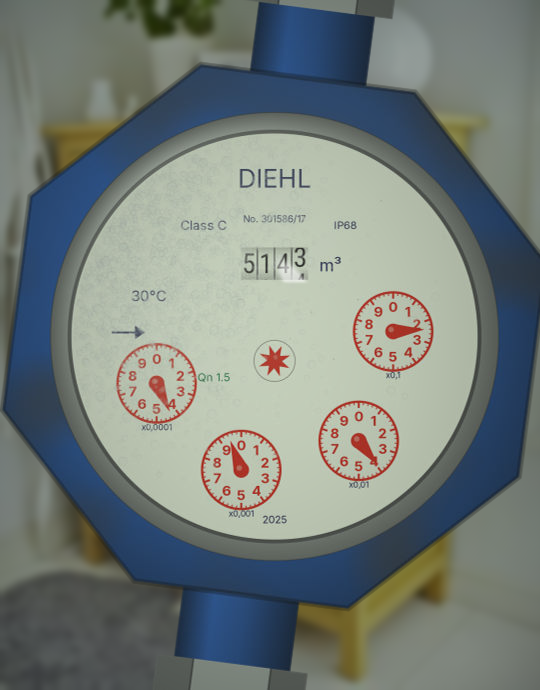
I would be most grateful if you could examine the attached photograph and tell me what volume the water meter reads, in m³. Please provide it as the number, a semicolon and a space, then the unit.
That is 5143.2394; m³
